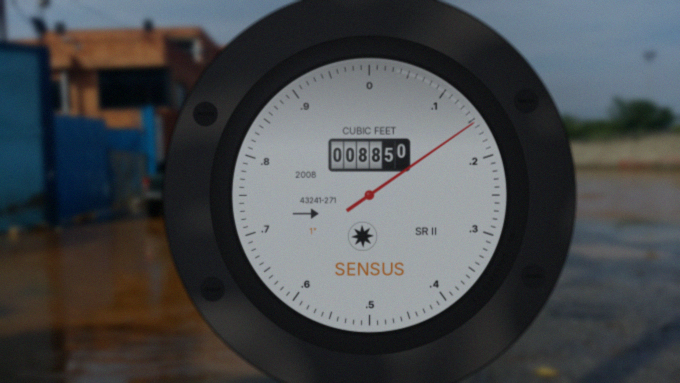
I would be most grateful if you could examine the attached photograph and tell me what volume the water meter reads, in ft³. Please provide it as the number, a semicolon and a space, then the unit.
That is 8850.15; ft³
